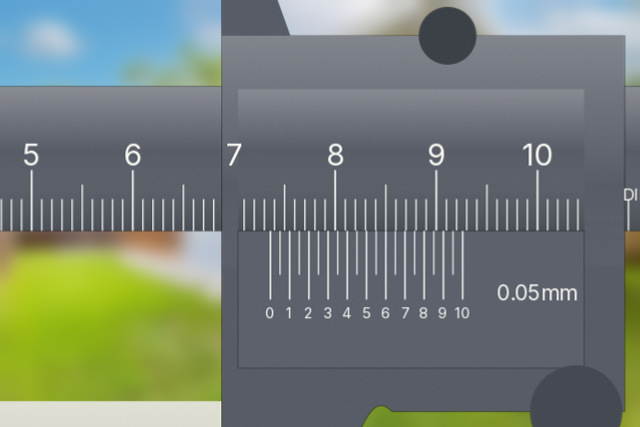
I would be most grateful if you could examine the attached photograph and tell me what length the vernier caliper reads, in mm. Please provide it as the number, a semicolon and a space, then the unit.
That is 73.6; mm
